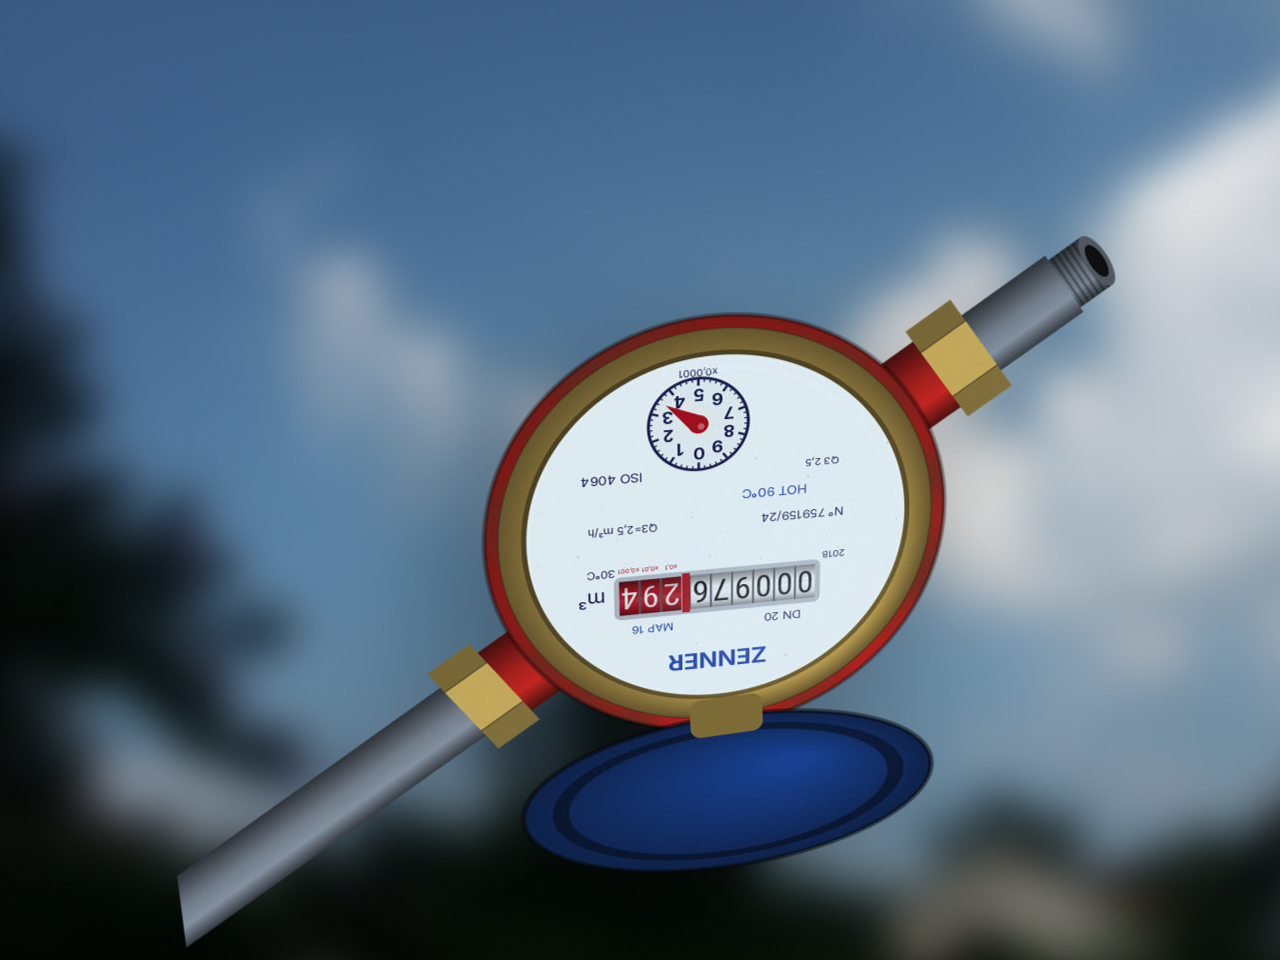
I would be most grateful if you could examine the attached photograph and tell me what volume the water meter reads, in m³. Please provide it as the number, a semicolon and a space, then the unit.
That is 976.2943; m³
